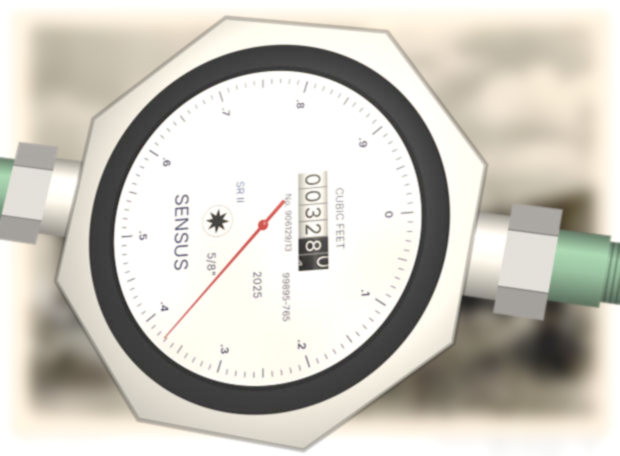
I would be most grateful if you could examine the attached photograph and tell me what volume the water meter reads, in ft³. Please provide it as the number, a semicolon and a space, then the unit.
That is 3280.37; ft³
